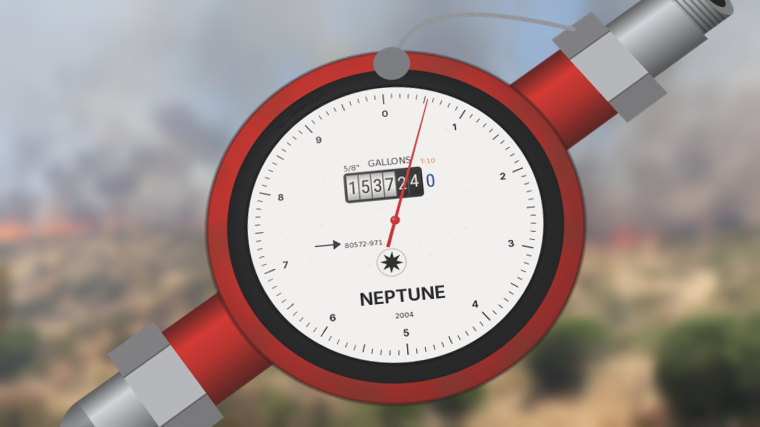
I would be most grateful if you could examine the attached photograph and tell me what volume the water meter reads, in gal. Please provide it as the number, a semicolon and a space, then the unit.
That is 1537240.5; gal
